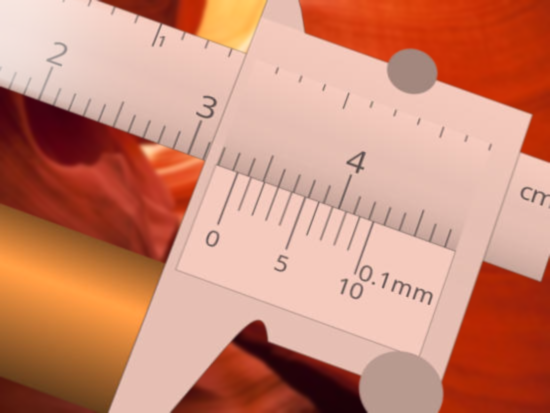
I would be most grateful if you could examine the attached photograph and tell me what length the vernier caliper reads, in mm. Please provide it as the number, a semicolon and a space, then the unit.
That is 33.3; mm
